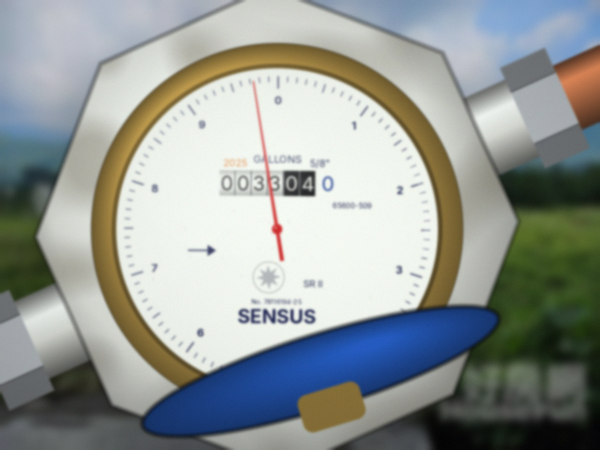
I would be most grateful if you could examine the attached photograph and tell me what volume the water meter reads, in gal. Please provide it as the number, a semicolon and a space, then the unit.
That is 33039.7; gal
